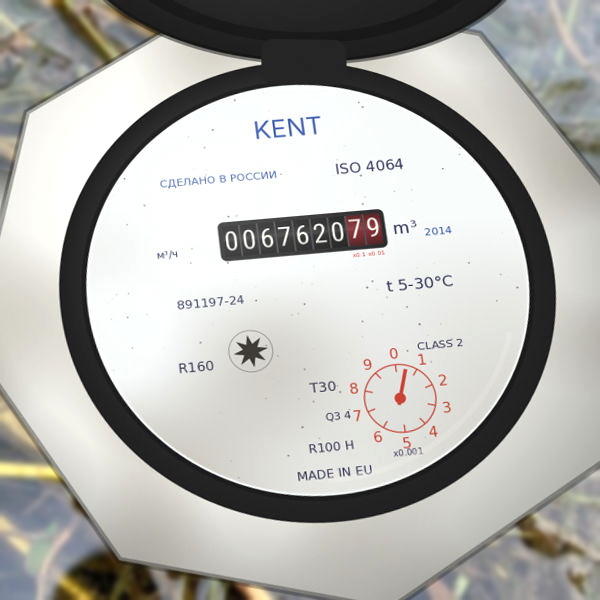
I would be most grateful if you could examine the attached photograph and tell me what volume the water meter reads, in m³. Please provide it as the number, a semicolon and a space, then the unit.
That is 67620.790; m³
